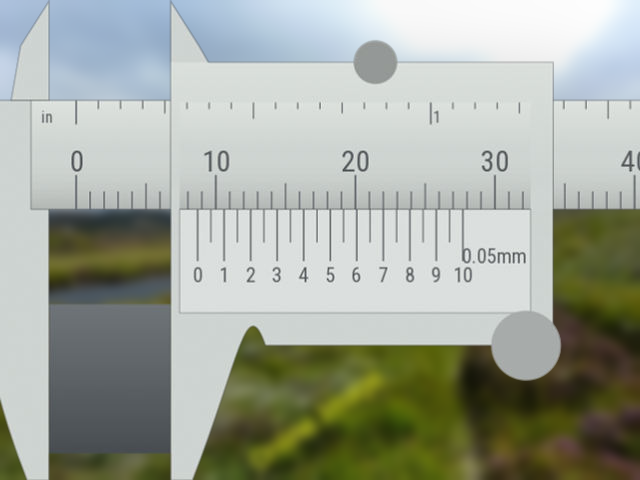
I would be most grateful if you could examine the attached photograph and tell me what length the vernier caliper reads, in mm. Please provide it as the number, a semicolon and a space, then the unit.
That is 8.7; mm
